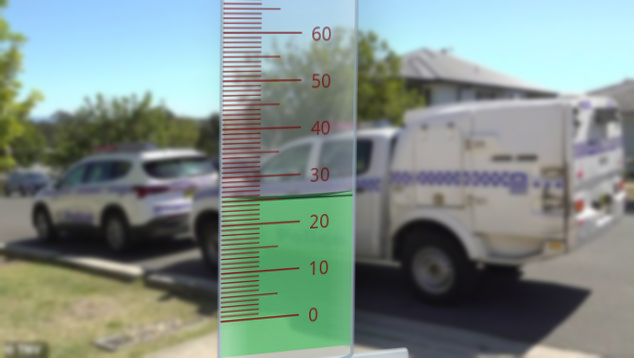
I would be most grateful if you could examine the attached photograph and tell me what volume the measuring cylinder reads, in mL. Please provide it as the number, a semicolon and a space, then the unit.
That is 25; mL
